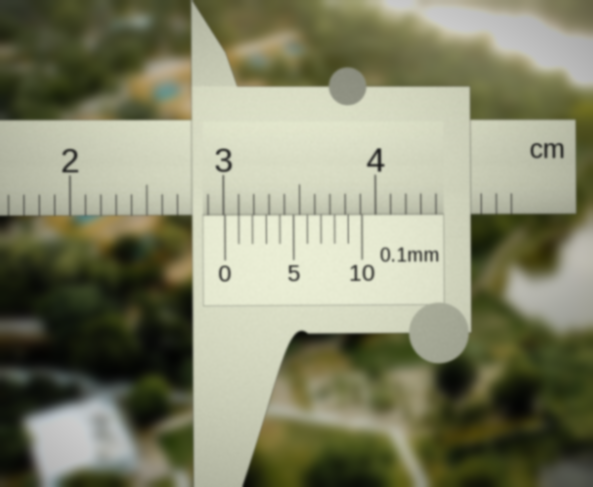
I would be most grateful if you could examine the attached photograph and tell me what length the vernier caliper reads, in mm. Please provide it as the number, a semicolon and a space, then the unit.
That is 30.1; mm
